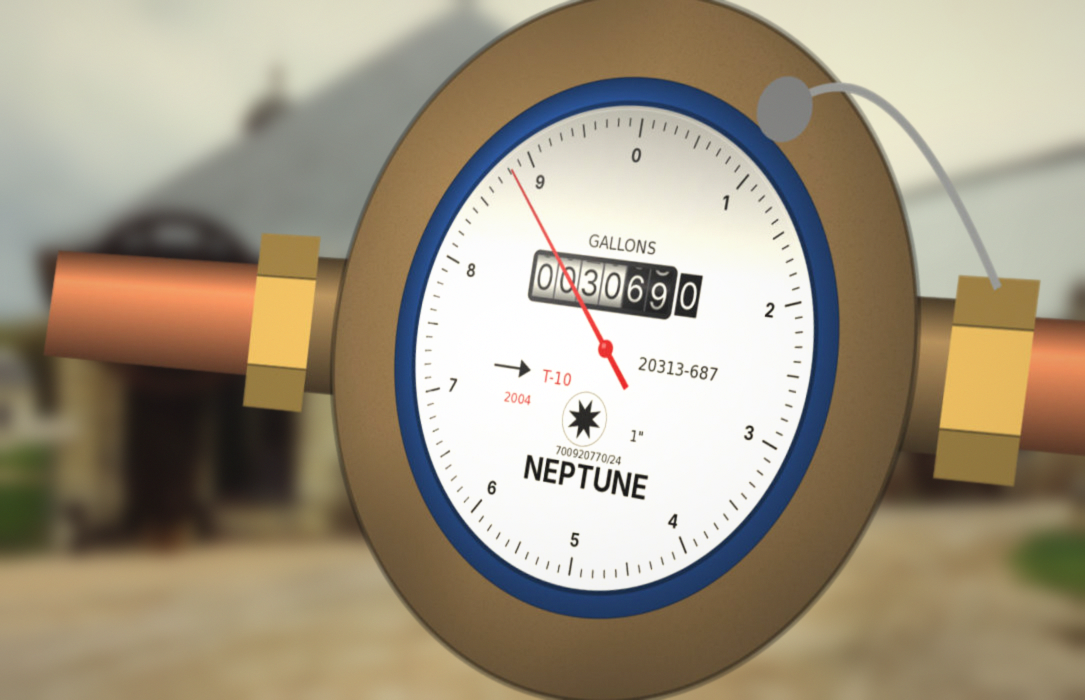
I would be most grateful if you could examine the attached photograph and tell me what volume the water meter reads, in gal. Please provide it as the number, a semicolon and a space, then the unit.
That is 30688.8; gal
